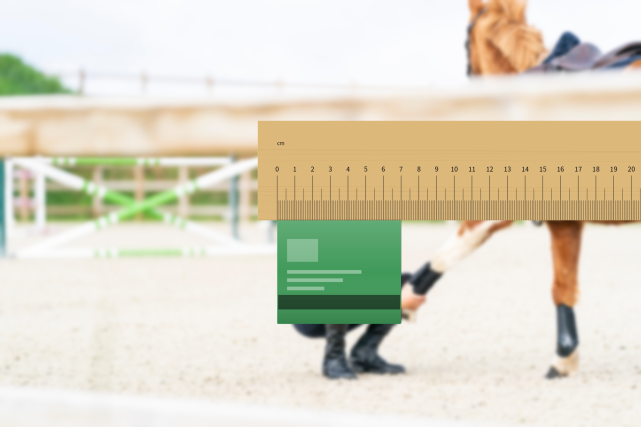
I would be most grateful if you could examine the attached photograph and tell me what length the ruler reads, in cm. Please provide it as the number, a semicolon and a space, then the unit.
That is 7; cm
